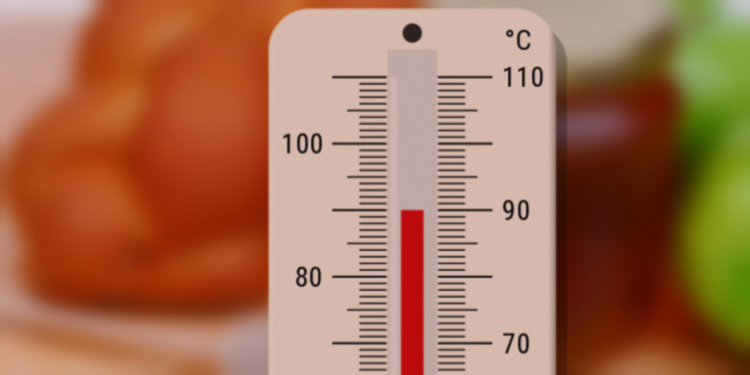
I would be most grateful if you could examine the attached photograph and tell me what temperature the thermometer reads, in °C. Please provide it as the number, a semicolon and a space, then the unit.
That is 90; °C
